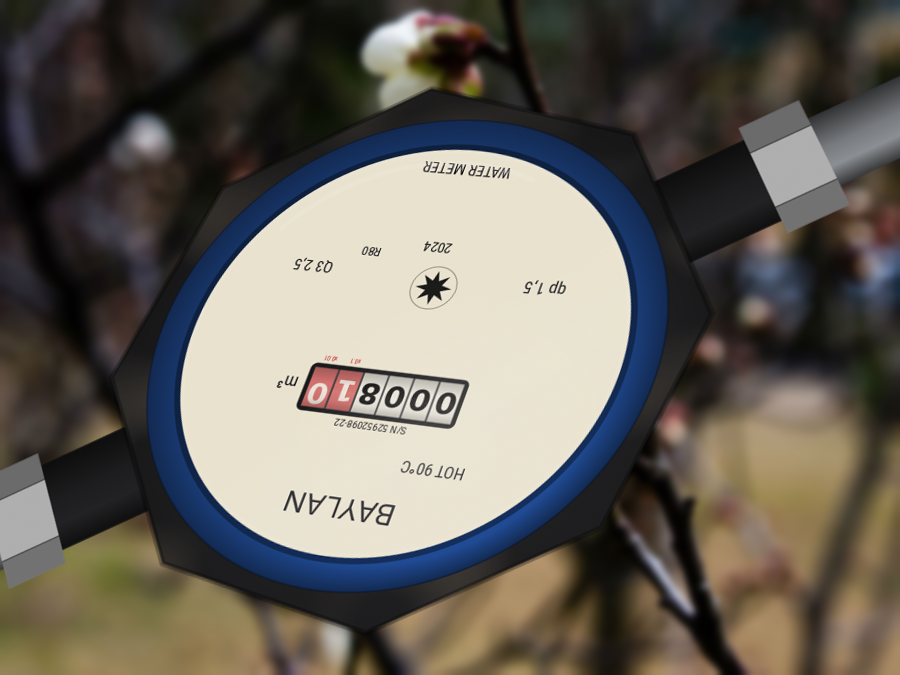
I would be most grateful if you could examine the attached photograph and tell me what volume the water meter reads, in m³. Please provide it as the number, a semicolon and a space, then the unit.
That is 8.10; m³
